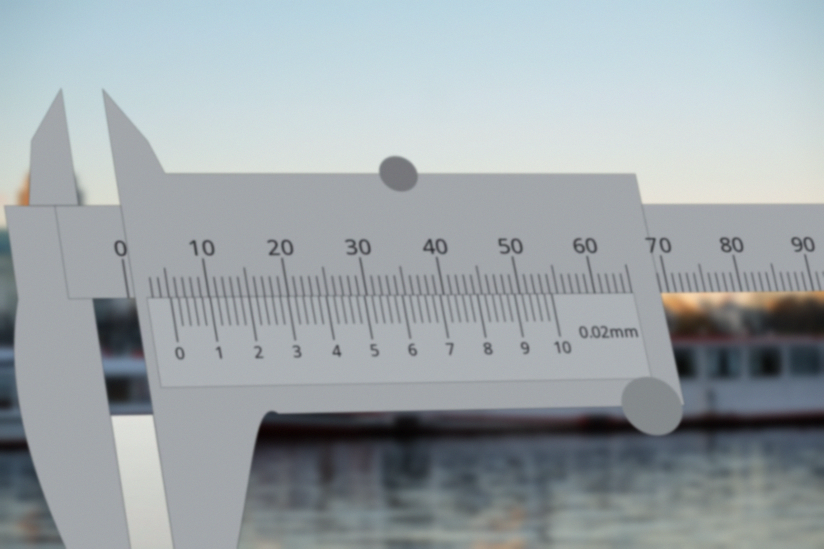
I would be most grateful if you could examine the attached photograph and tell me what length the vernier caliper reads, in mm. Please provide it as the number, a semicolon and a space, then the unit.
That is 5.2; mm
